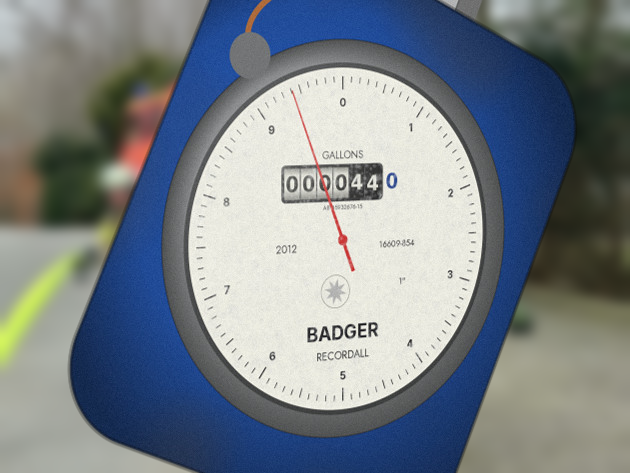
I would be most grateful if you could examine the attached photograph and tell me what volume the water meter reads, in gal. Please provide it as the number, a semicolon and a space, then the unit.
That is 439.4; gal
